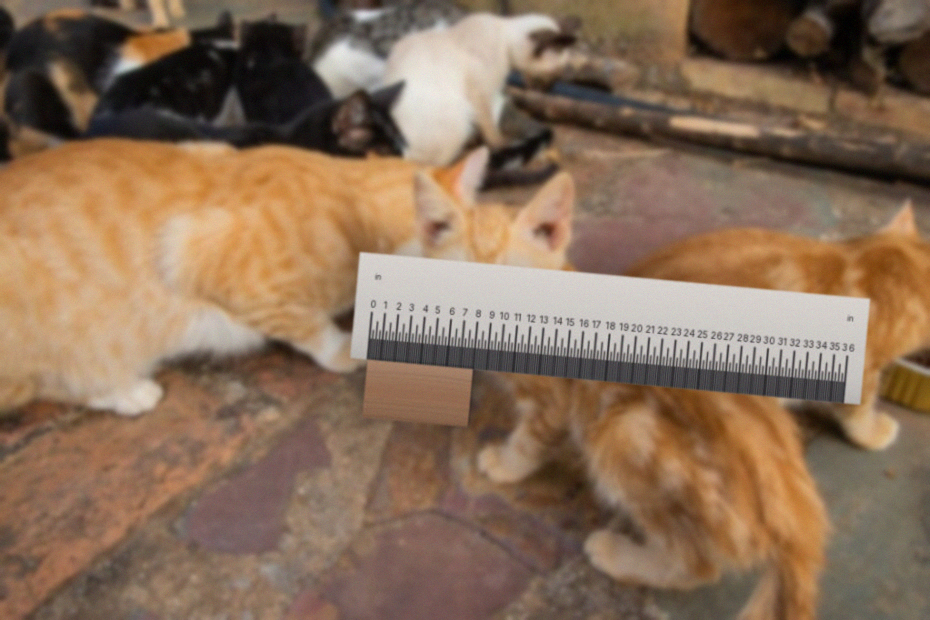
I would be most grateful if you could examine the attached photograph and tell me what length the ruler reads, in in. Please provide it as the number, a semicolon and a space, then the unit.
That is 8; in
